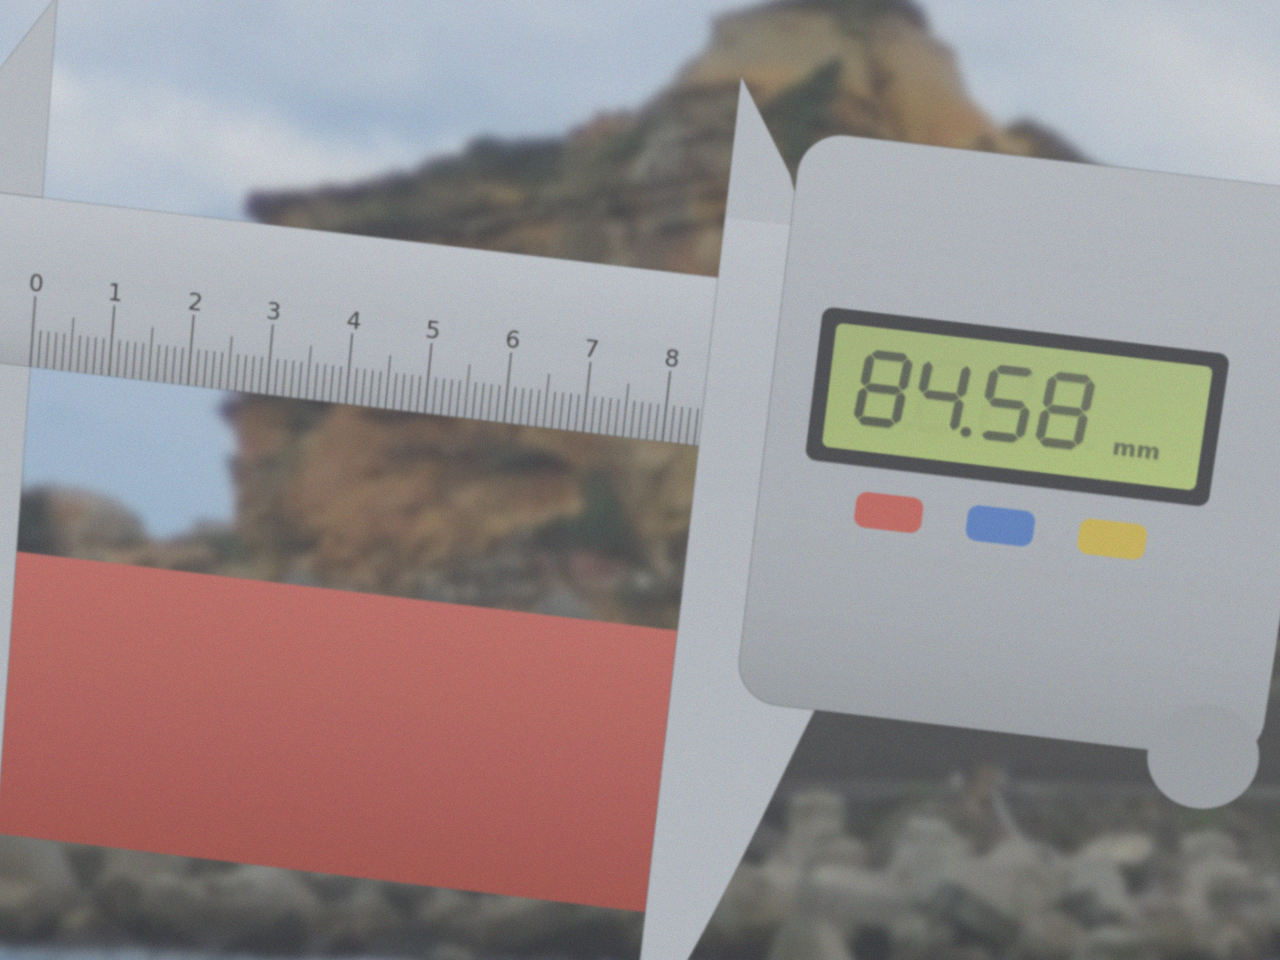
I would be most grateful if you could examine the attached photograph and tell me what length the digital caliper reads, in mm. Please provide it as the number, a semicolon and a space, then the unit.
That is 84.58; mm
